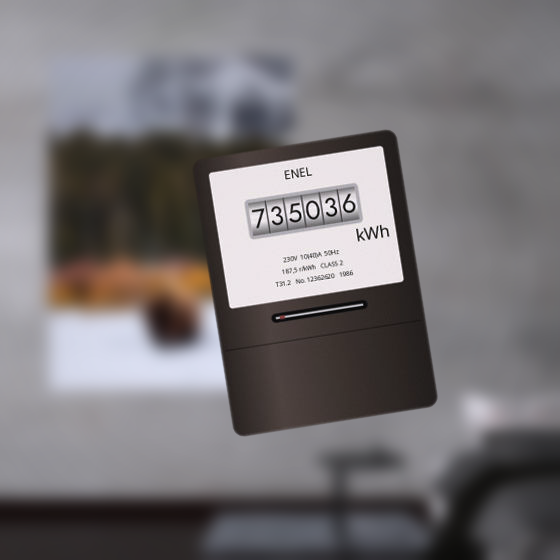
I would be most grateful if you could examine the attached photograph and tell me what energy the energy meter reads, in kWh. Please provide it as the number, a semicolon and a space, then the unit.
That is 735036; kWh
